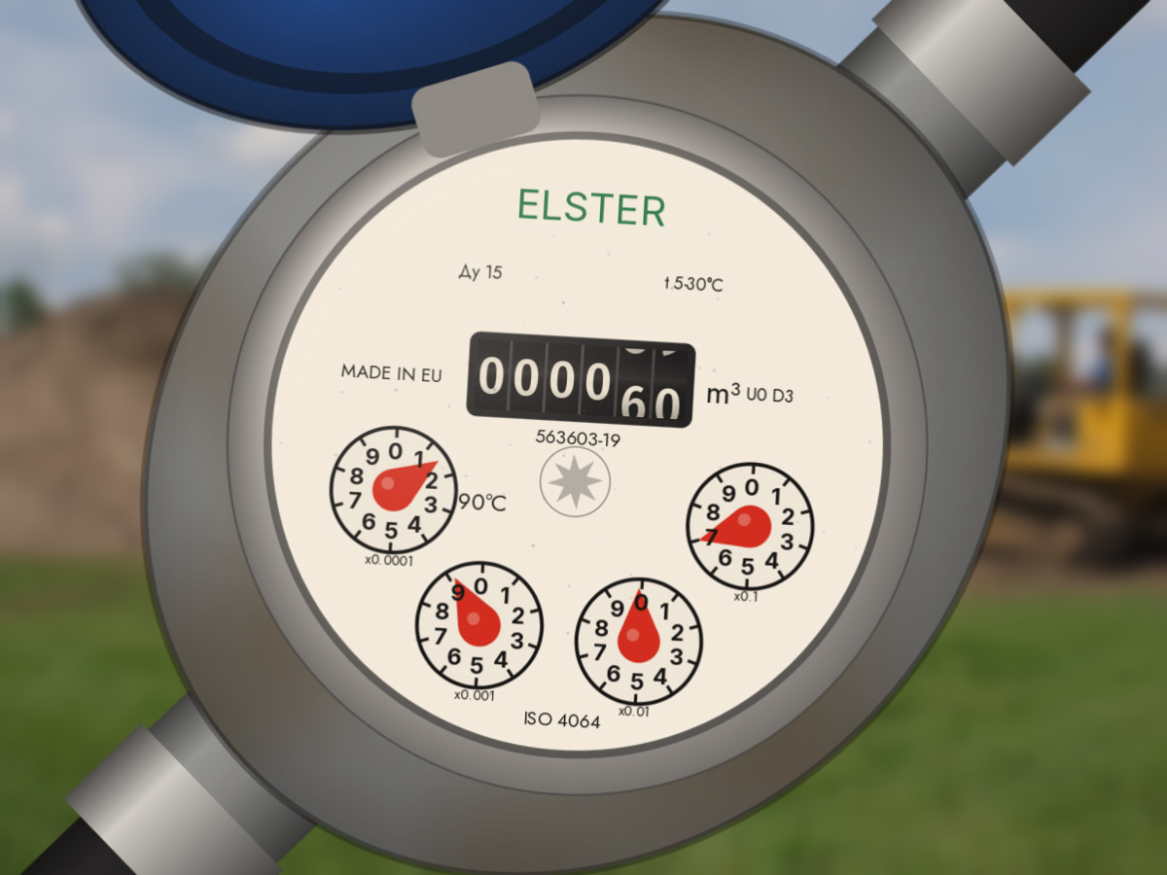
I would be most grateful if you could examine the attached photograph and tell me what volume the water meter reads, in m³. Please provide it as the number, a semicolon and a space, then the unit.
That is 59.6991; m³
